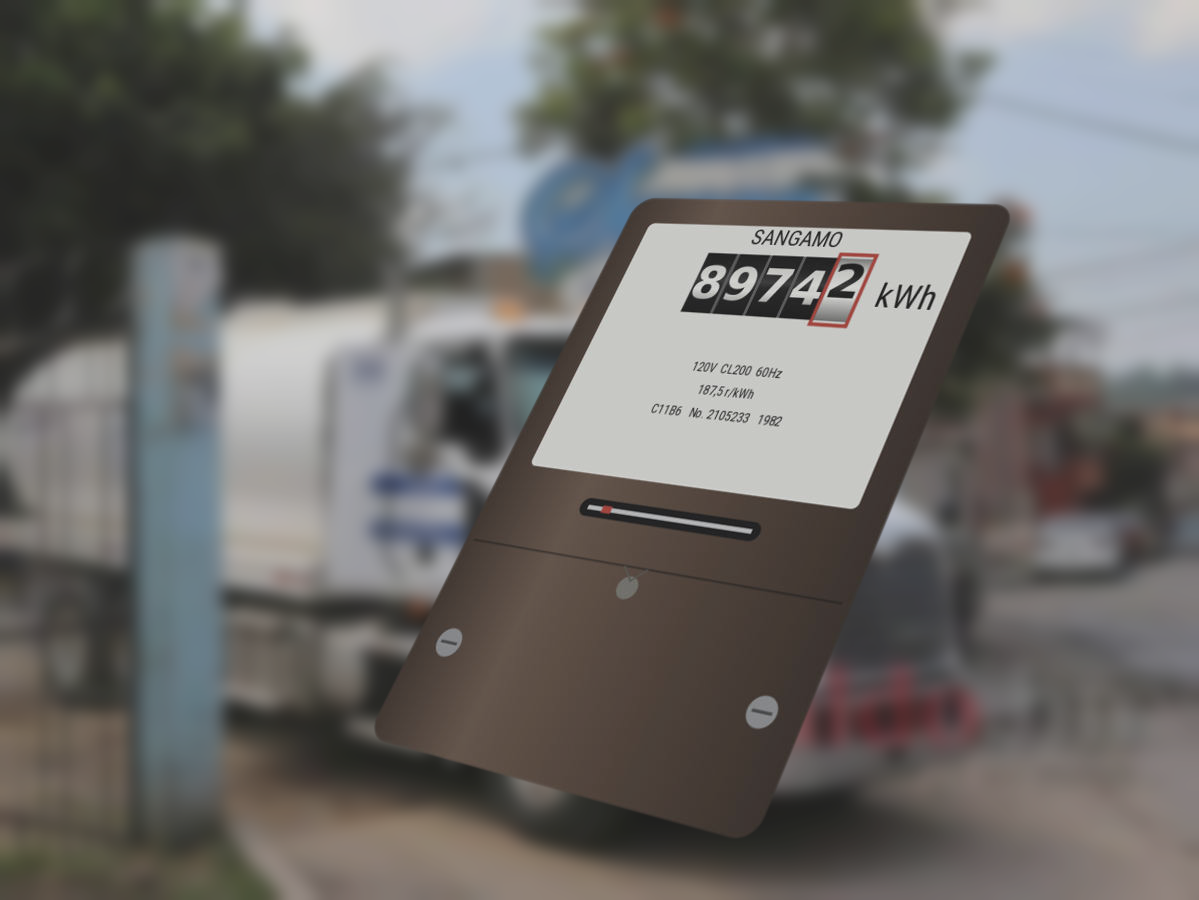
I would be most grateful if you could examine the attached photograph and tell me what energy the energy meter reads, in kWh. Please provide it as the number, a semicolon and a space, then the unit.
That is 8974.2; kWh
